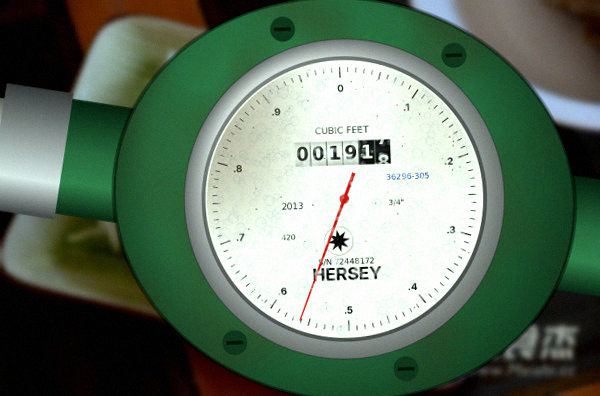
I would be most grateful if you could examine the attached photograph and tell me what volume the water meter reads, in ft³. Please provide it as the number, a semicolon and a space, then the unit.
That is 1917.56; ft³
